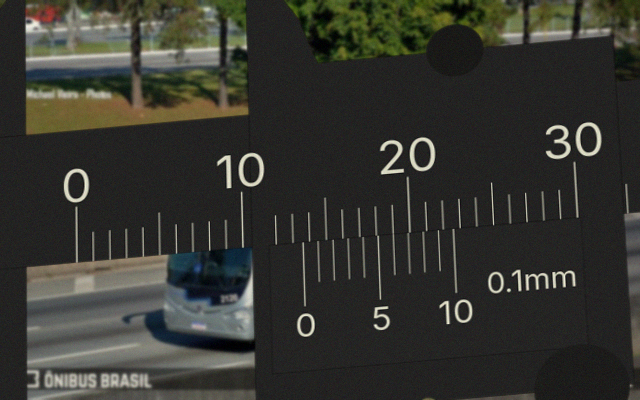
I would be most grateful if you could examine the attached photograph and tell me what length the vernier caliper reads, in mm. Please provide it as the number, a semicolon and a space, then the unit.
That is 13.6; mm
